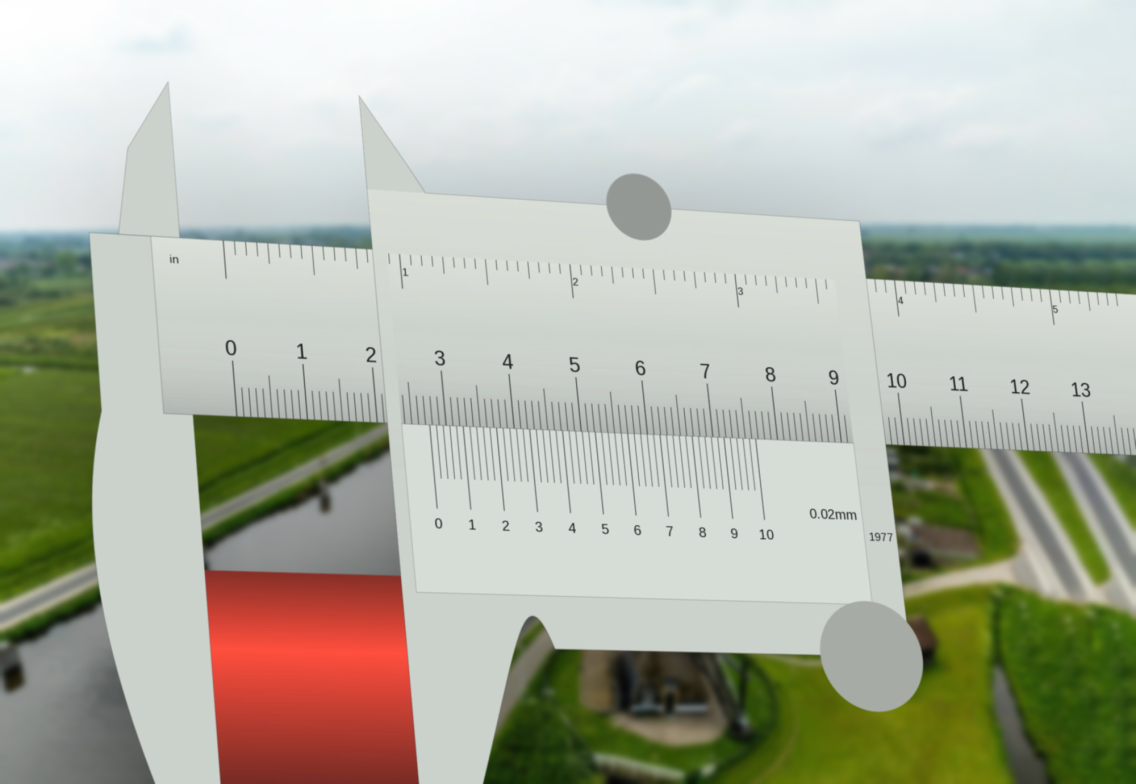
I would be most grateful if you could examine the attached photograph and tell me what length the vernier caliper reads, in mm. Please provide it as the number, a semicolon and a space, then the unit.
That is 27.6; mm
